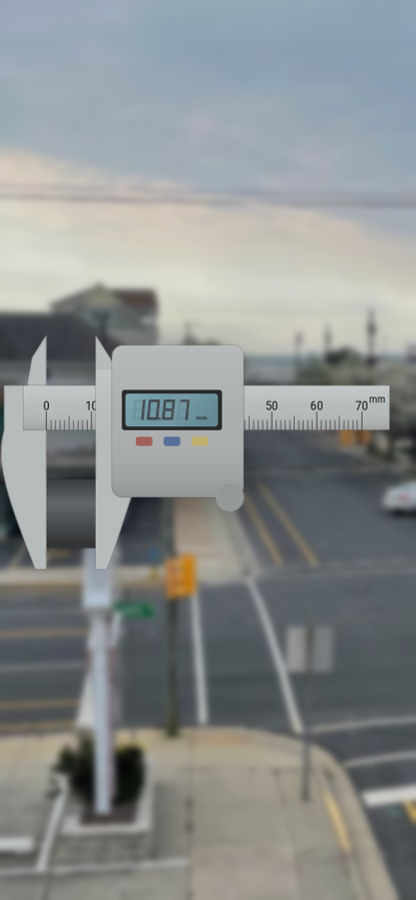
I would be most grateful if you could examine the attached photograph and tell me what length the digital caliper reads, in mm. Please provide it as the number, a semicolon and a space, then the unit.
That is 10.87; mm
